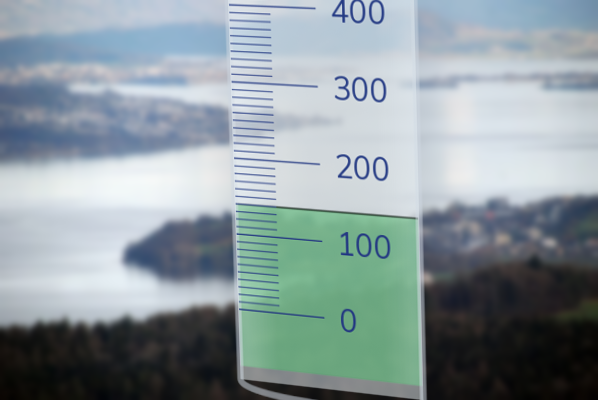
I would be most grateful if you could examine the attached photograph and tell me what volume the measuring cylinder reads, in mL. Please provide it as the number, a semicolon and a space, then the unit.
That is 140; mL
